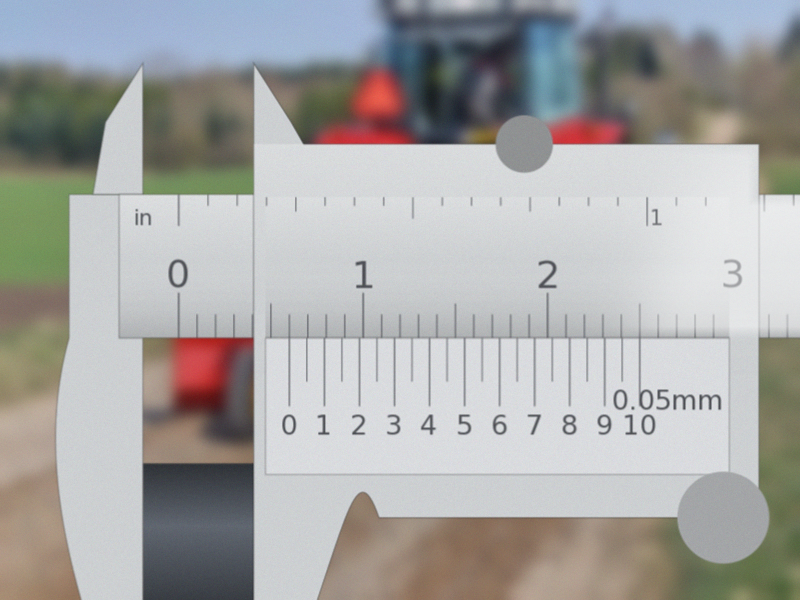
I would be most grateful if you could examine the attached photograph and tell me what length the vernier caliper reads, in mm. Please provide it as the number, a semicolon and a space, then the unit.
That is 6.0; mm
